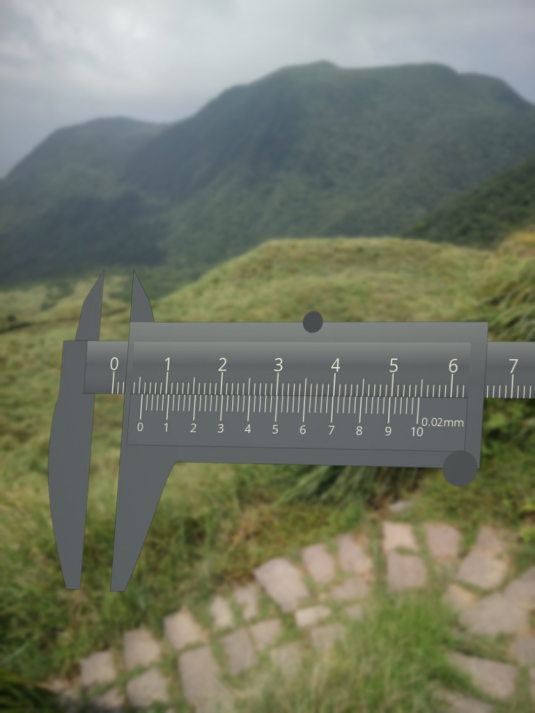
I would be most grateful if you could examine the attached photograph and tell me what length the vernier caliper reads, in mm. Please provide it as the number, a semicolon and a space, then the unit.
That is 5.6; mm
